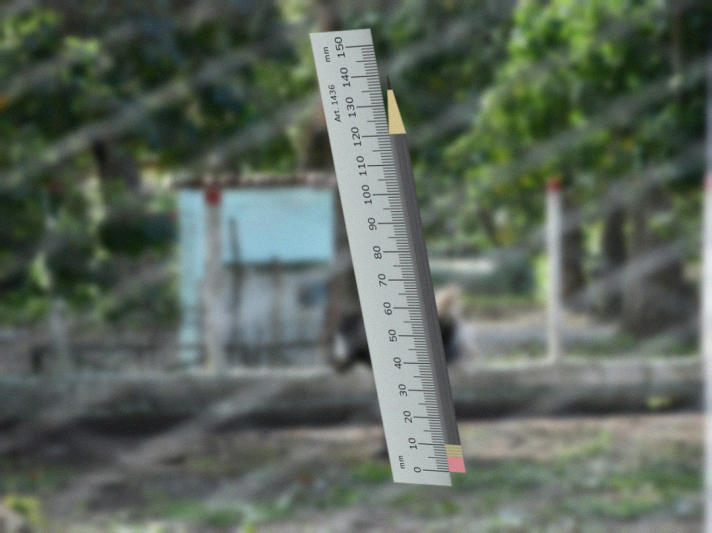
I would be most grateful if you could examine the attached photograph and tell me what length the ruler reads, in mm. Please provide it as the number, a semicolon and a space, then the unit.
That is 140; mm
